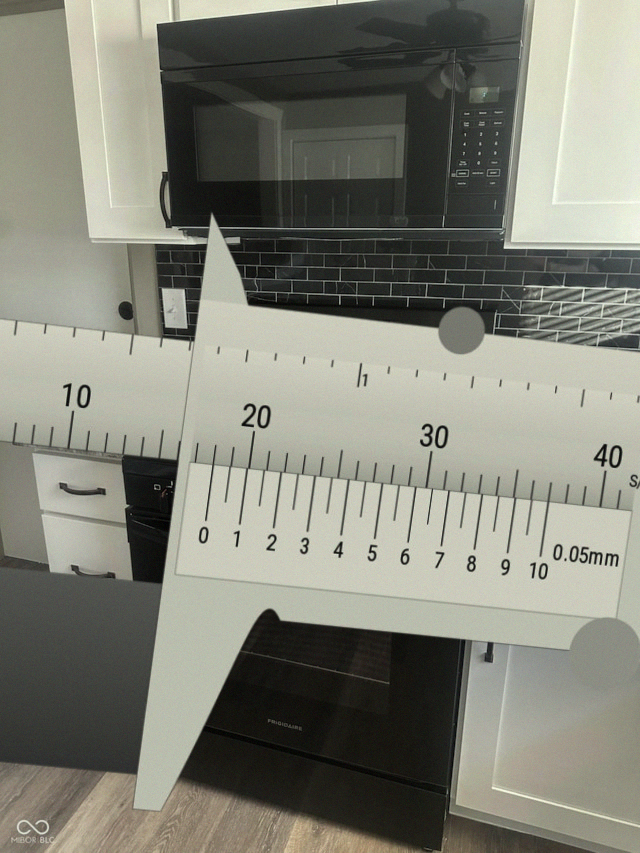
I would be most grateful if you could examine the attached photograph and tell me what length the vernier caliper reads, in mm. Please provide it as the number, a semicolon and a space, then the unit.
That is 18.0; mm
